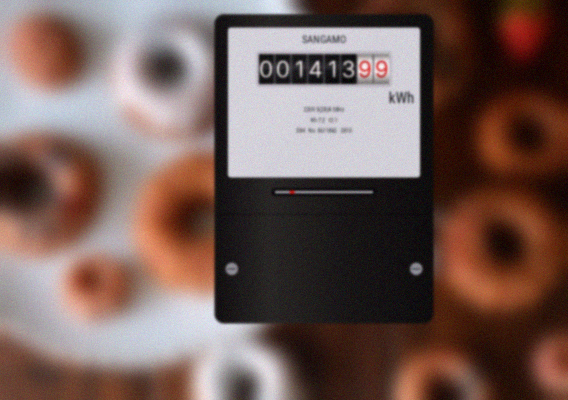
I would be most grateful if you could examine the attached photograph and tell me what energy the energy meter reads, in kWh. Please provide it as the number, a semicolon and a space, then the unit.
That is 1413.99; kWh
